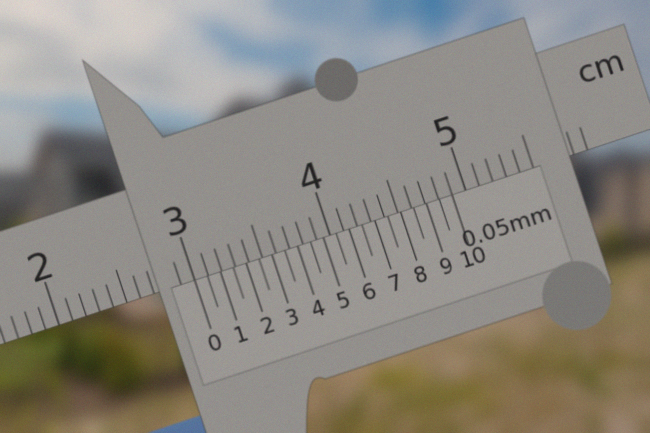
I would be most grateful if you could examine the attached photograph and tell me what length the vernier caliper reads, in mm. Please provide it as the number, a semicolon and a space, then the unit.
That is 30.0; mm
